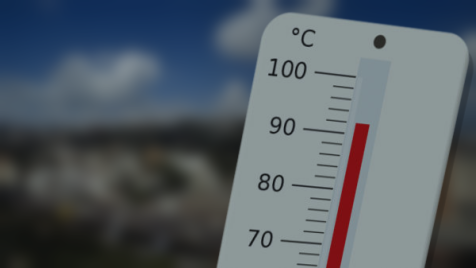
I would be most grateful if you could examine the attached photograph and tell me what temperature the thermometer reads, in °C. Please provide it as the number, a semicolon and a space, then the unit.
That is 92; °C
